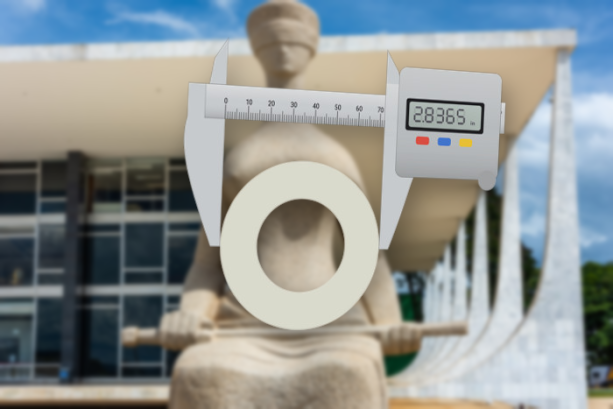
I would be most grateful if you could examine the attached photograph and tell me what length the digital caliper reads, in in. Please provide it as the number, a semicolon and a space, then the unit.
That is 2.8365; in
